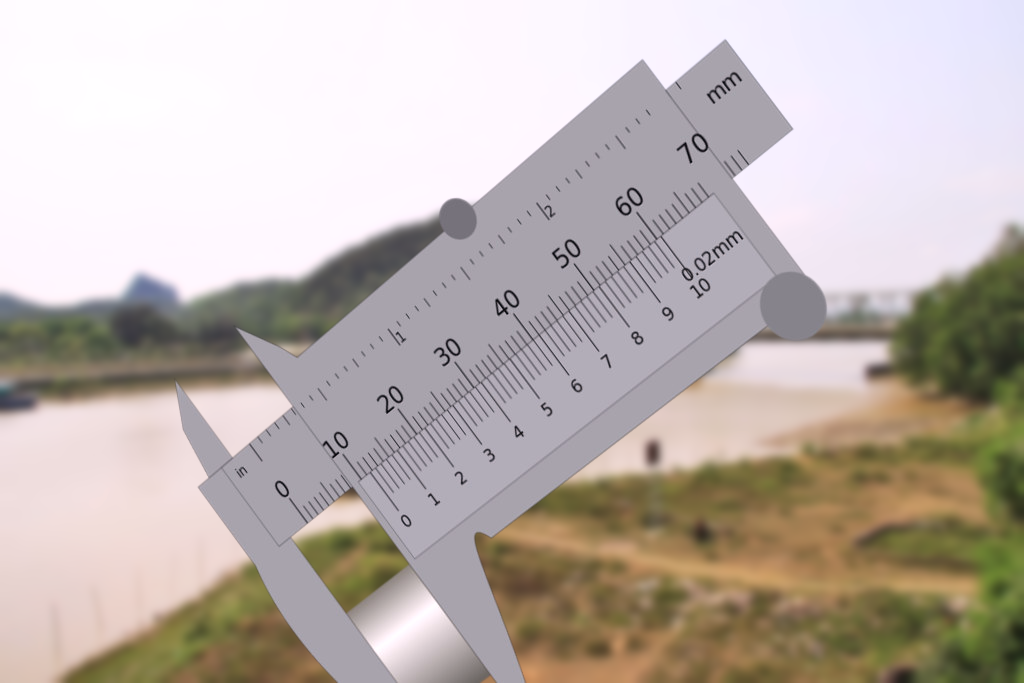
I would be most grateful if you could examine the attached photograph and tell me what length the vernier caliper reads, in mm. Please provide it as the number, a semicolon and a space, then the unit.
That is 11.6; mm
